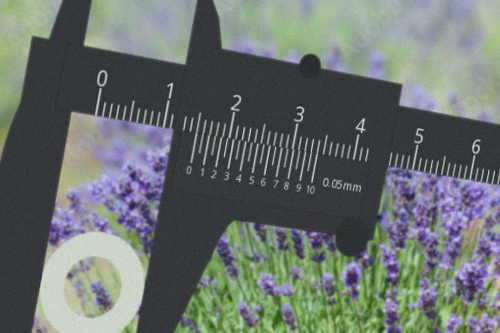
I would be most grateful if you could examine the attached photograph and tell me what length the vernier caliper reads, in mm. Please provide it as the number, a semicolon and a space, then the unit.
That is 15.0; mm
